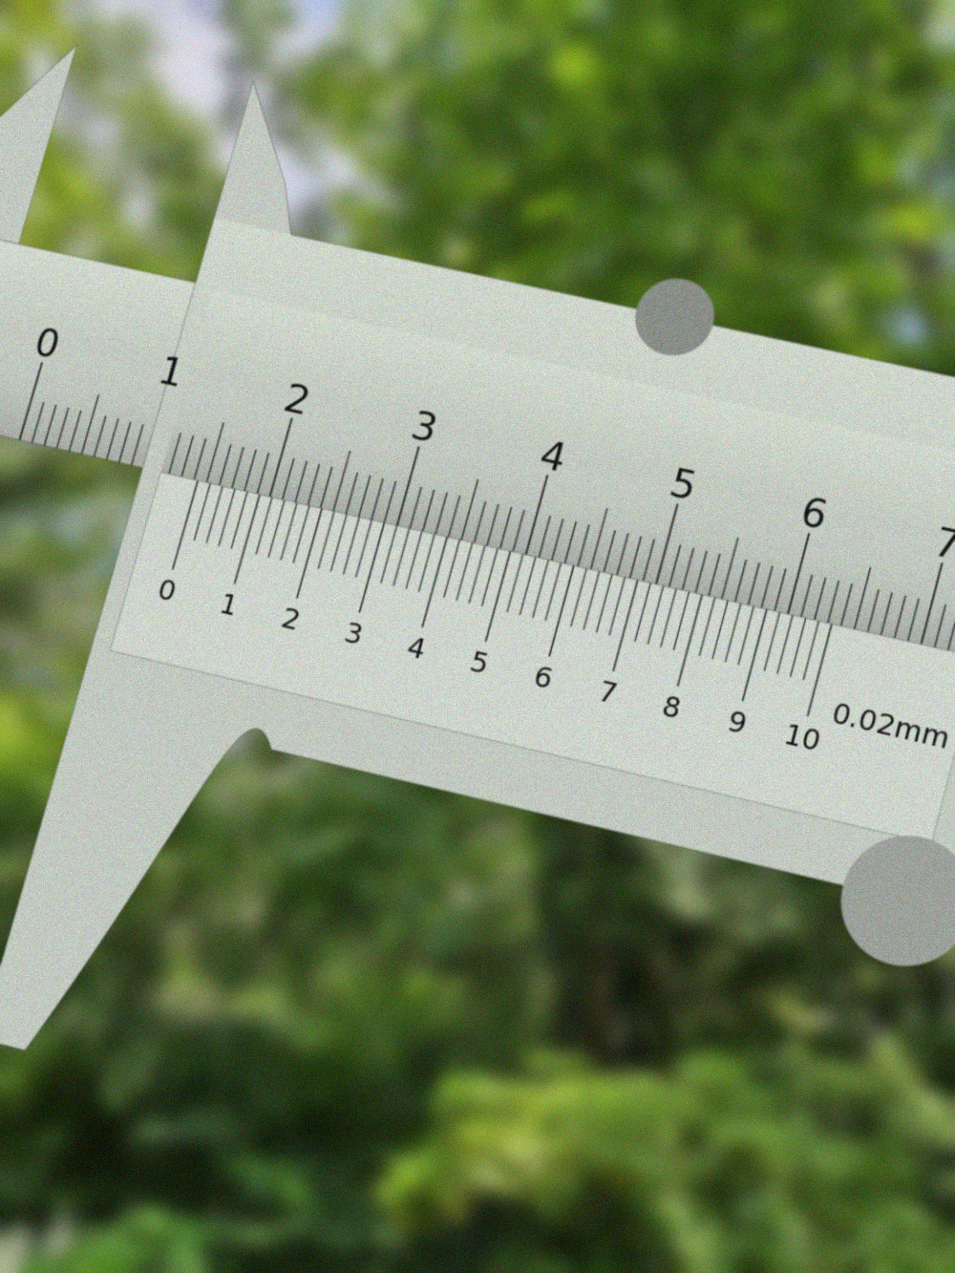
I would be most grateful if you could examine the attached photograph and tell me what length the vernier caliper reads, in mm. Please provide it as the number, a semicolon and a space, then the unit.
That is 14.3; mm
